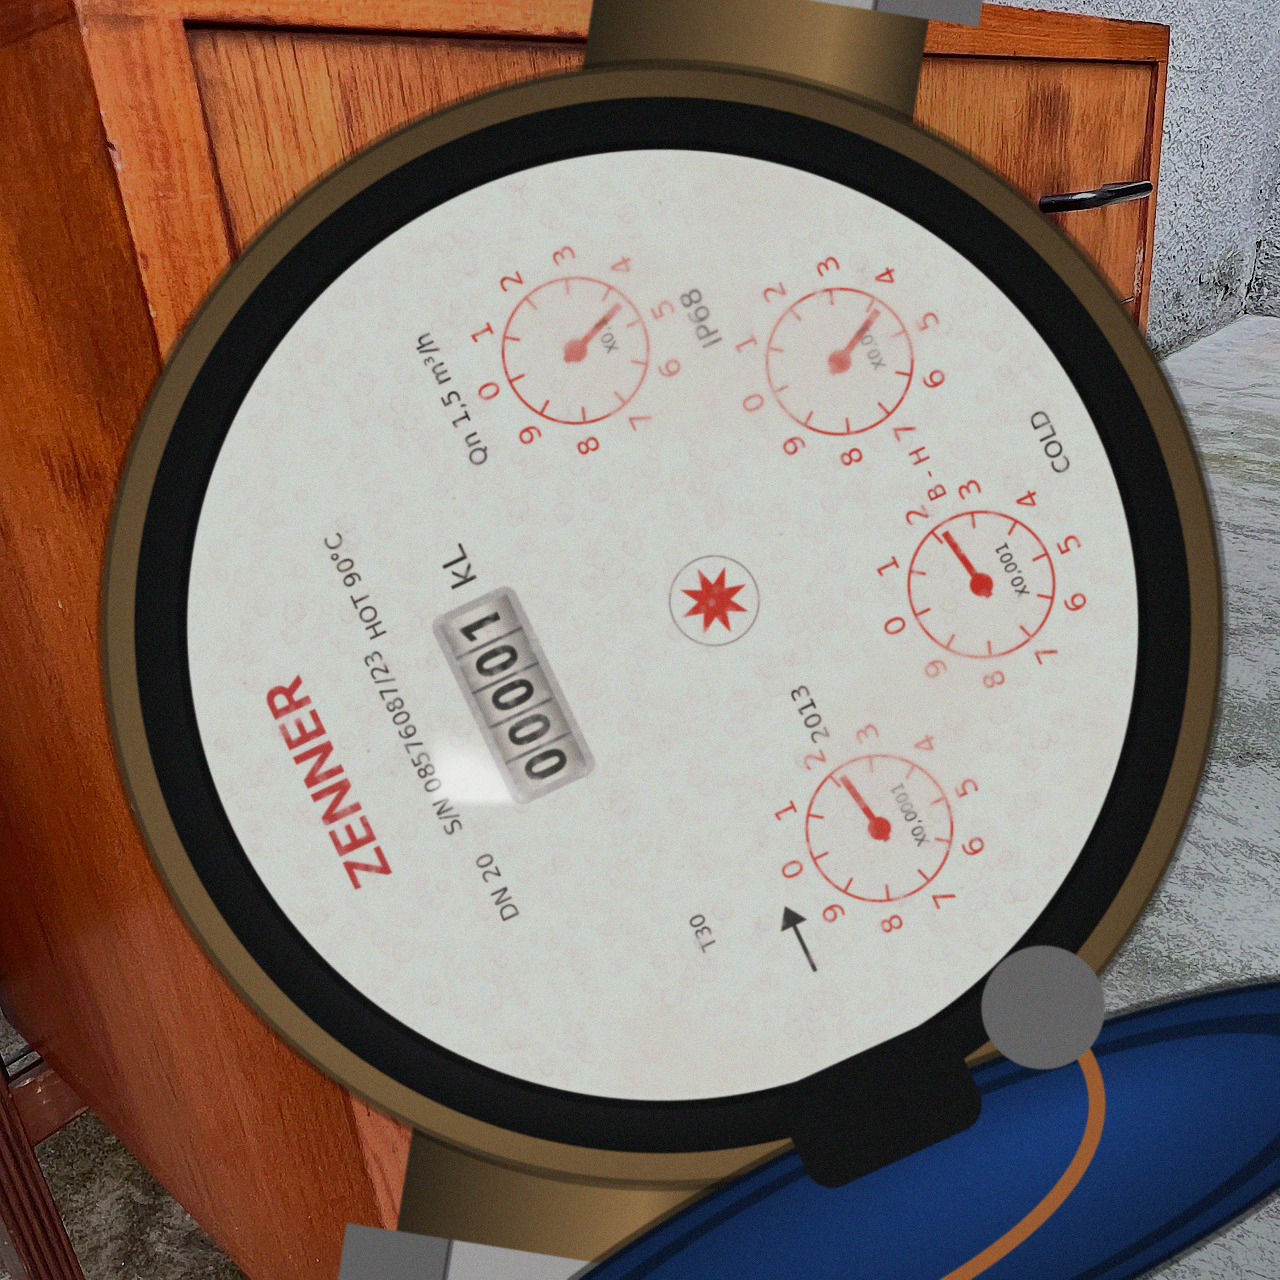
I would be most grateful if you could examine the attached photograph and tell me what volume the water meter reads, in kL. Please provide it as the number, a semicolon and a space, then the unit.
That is 1.4422; kL
